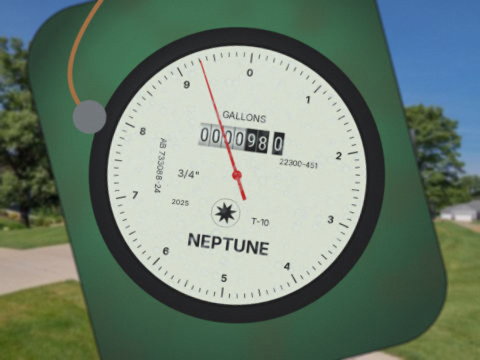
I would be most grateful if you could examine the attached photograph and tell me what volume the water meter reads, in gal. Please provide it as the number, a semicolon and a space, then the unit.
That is 979.3; gal
